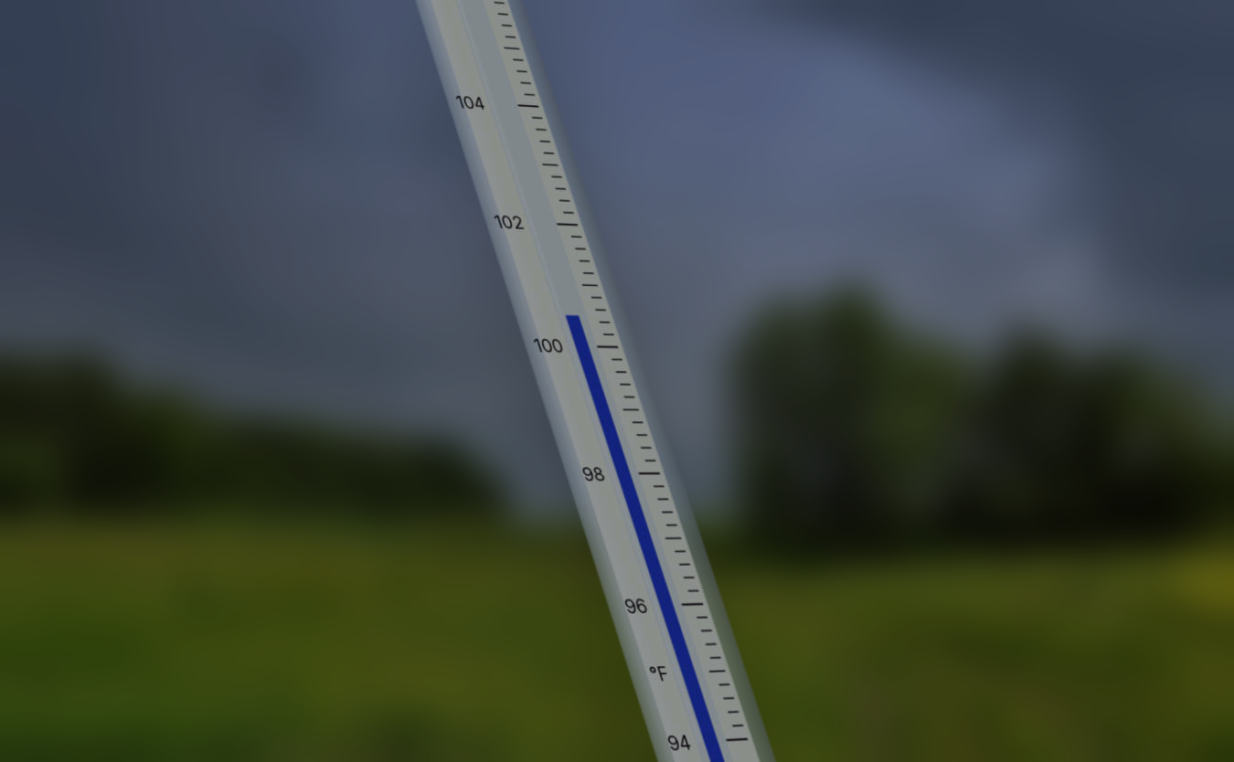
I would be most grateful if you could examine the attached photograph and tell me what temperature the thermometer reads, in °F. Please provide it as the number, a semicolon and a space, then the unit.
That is 100.5; °F
